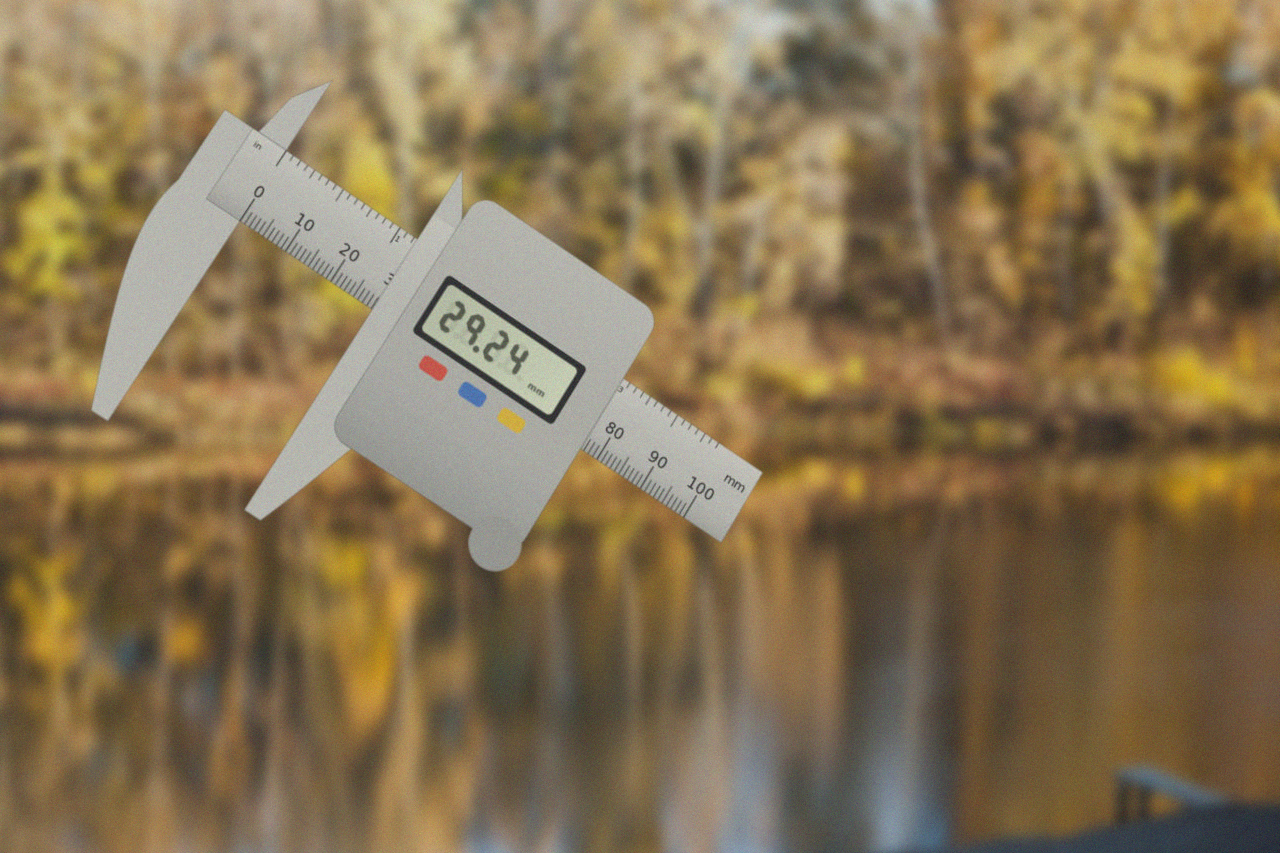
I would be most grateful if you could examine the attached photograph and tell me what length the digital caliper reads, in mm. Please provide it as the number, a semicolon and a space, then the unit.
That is 29.24; mm
